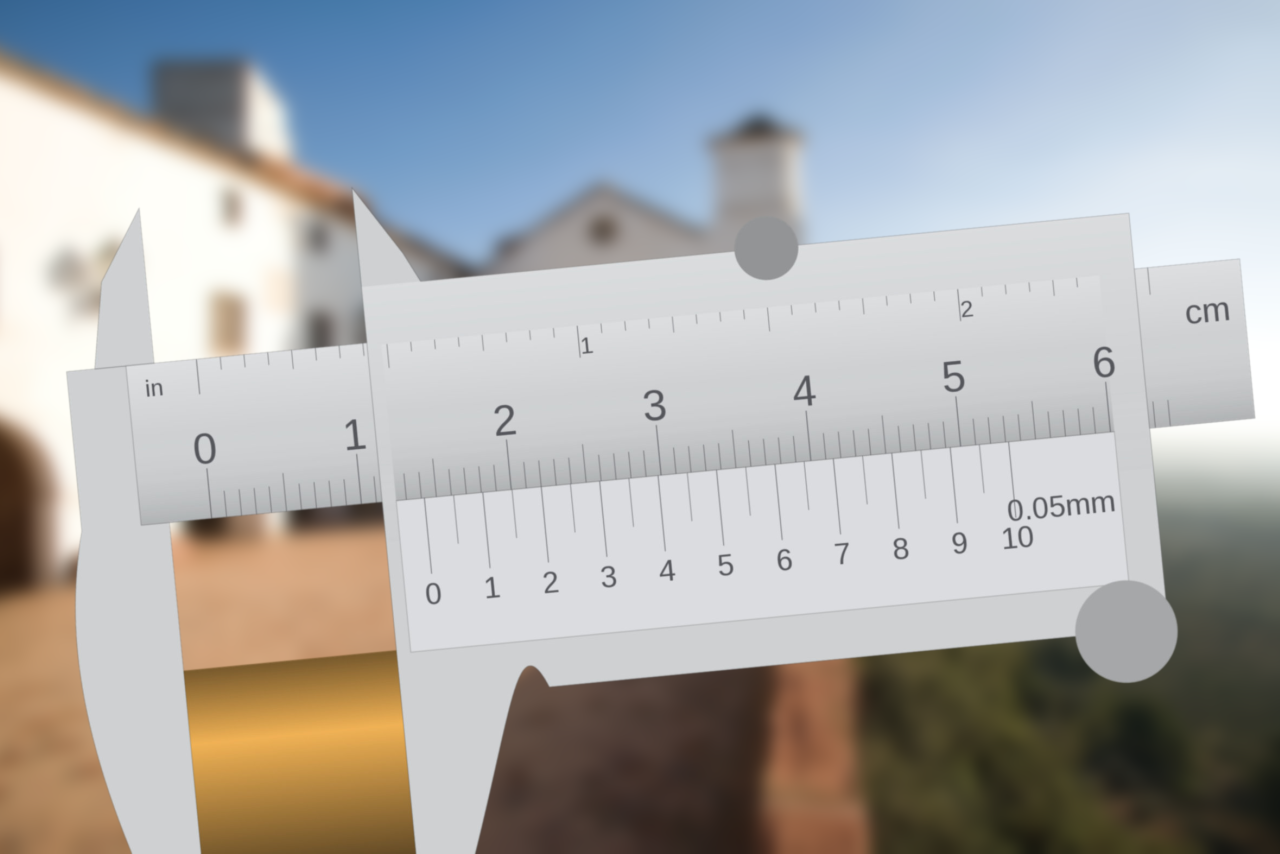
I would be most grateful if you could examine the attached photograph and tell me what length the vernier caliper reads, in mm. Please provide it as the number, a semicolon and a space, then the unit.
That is 14.2; mm
